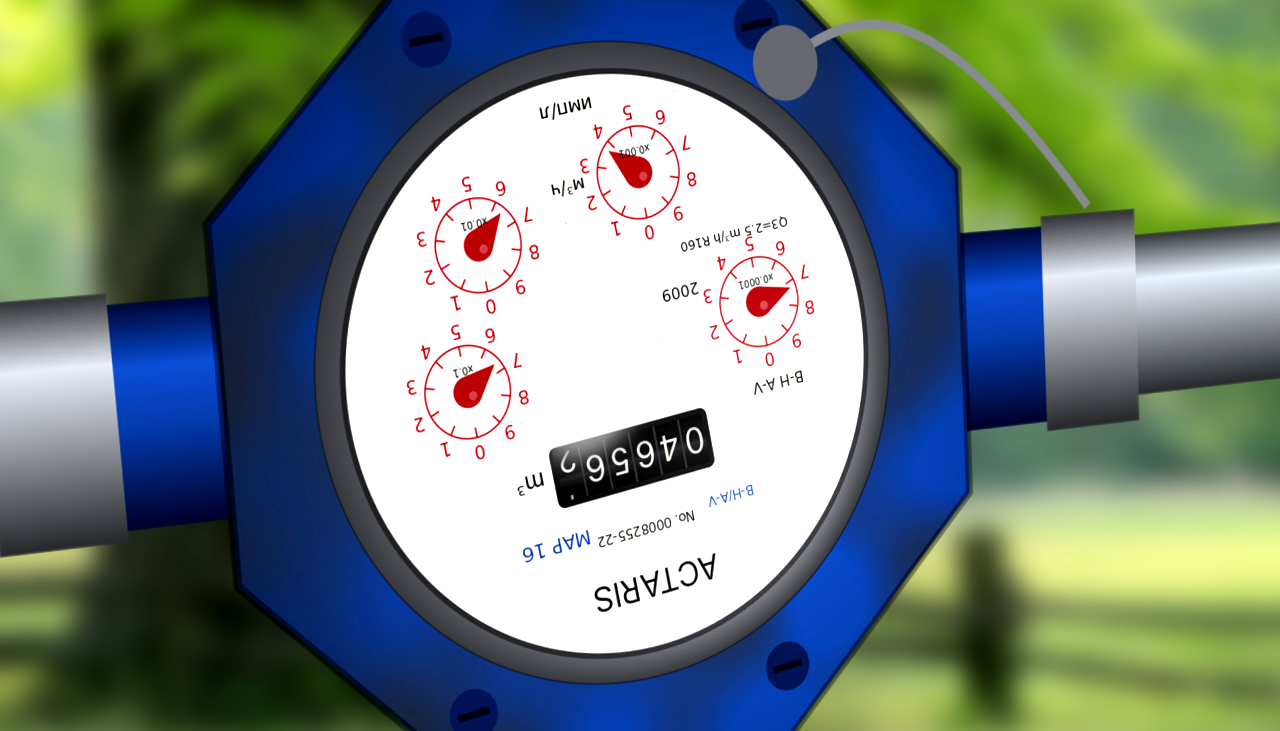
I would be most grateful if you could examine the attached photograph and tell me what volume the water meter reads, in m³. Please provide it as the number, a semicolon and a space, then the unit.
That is 46561.6637; m³
